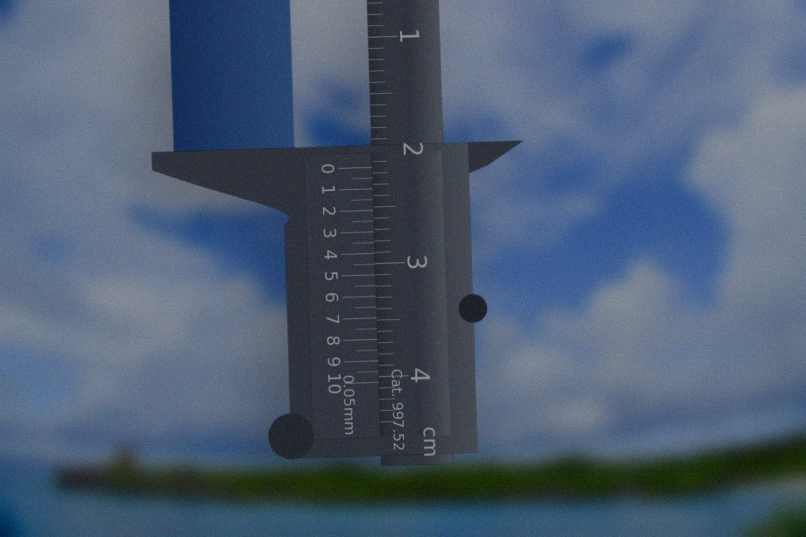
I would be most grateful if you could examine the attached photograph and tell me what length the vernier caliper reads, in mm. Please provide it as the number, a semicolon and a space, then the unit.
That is 21.5; mm
